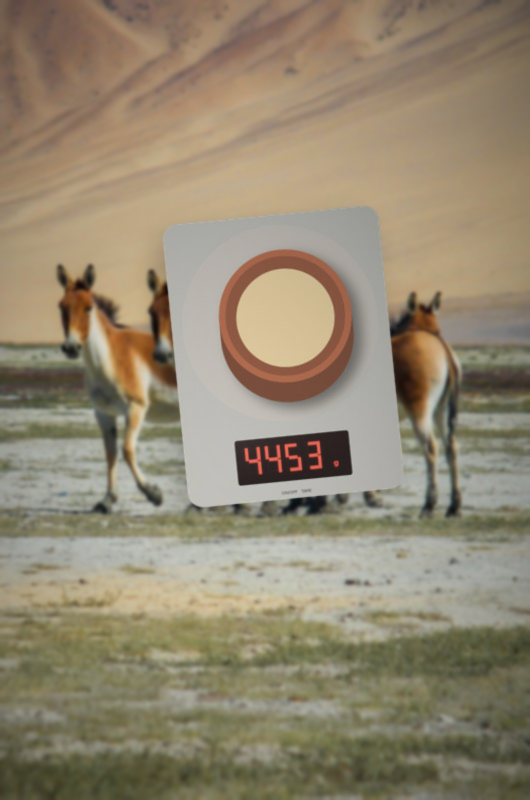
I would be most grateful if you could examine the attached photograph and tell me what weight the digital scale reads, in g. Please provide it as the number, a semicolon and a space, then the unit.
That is 4453; g
